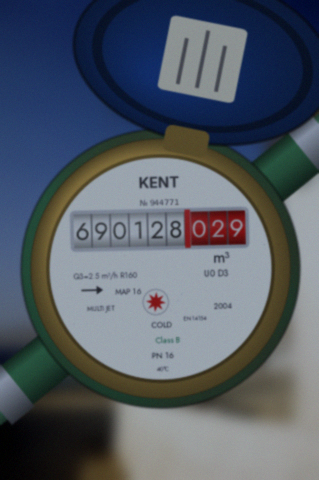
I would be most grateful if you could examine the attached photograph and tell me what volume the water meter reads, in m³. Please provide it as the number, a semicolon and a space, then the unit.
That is 690128.029; m³
